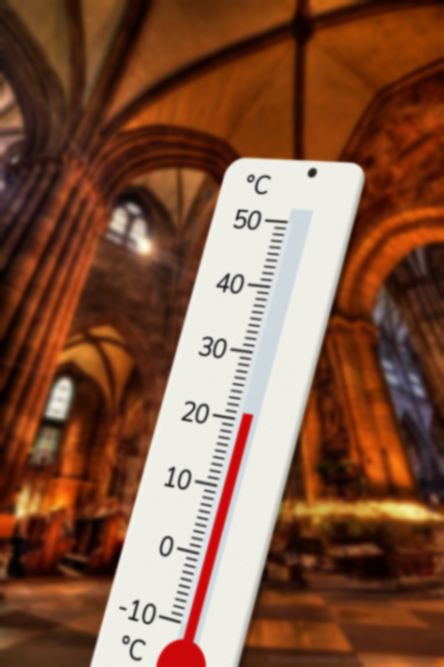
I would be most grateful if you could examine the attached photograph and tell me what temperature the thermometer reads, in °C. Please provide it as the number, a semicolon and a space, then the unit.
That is 21; °C
